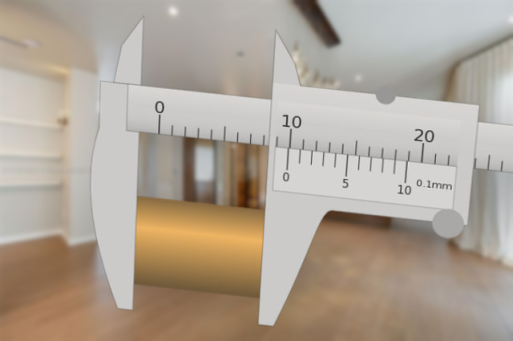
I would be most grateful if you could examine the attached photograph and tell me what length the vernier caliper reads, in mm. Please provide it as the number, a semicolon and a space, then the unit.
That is 9.9; mm
